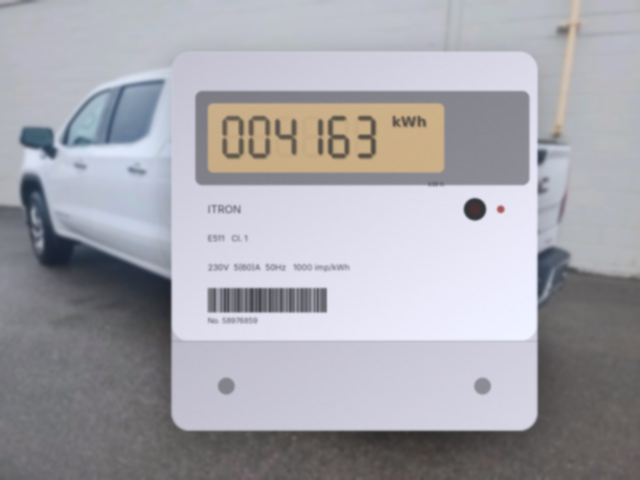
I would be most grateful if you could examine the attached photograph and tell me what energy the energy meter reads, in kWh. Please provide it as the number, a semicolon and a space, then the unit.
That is 4163; kWh
